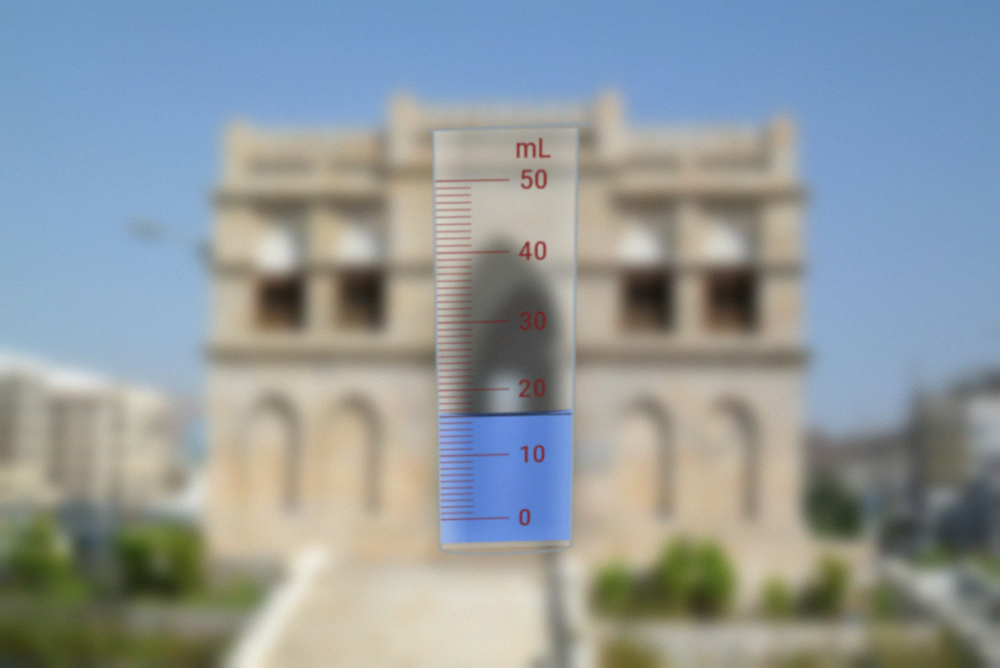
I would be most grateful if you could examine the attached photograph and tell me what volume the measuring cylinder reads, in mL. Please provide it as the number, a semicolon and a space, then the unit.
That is 16; mL
